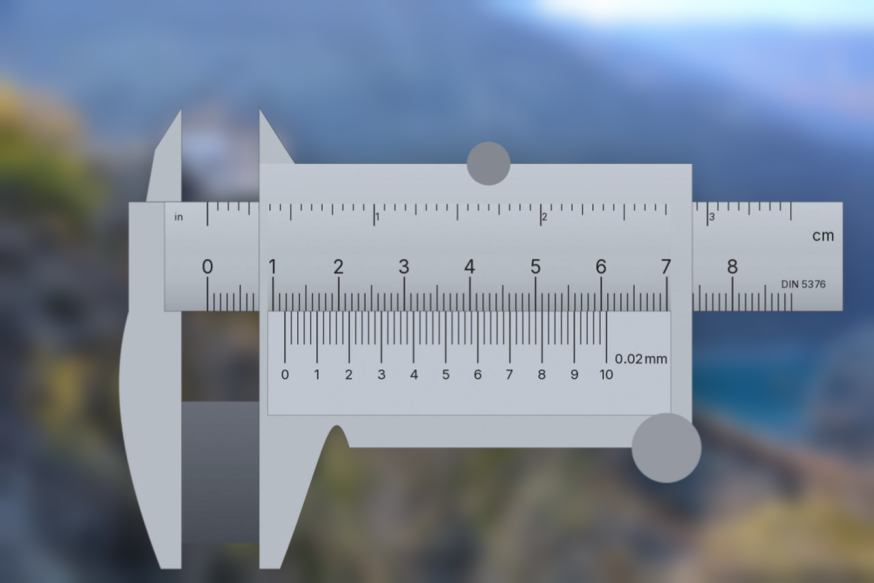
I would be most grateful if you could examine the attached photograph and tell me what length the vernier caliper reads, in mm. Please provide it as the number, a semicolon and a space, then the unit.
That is 11.8; mm
